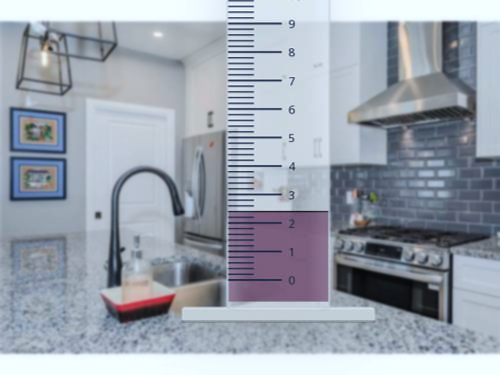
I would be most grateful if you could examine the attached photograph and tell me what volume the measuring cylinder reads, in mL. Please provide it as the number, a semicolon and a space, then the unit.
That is 2.4; mL
